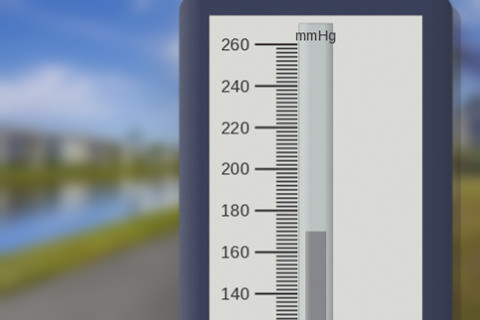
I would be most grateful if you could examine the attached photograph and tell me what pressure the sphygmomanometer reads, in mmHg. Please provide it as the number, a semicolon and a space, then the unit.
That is 170; mmHg
